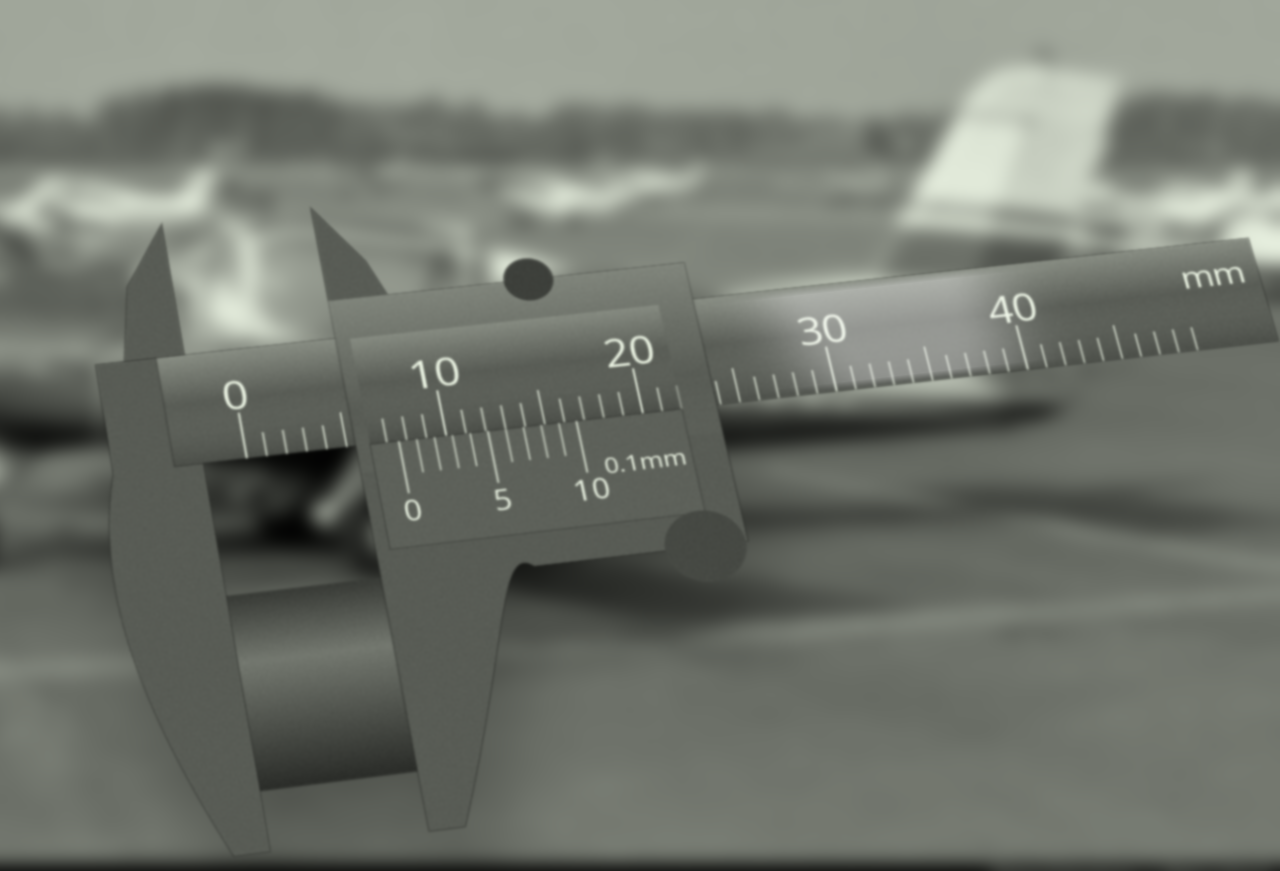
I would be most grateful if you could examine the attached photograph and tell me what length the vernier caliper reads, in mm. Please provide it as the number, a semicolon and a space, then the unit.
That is 7.6; mm
